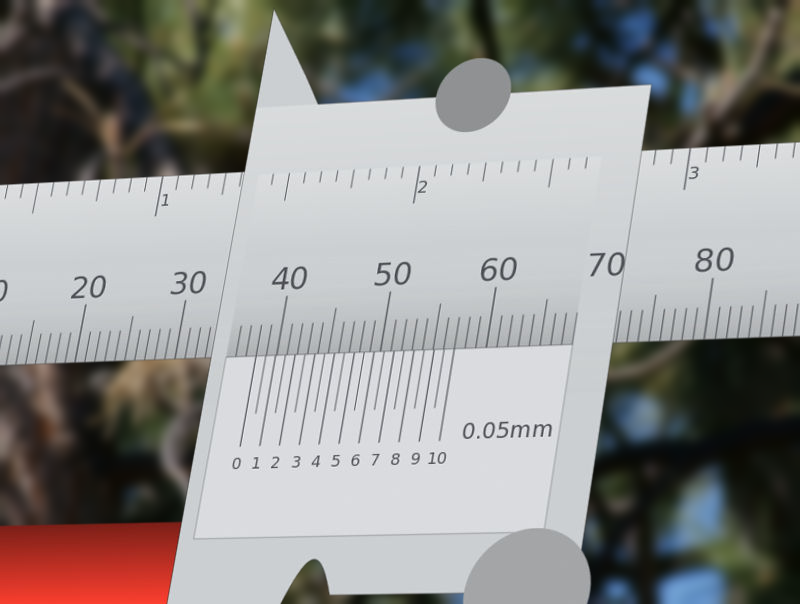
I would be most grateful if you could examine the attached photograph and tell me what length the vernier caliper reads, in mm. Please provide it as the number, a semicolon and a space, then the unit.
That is 38.0; mm
